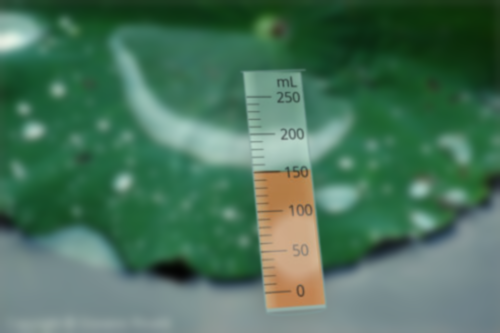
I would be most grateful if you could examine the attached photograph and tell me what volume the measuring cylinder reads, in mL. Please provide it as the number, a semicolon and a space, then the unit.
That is 150; mL
